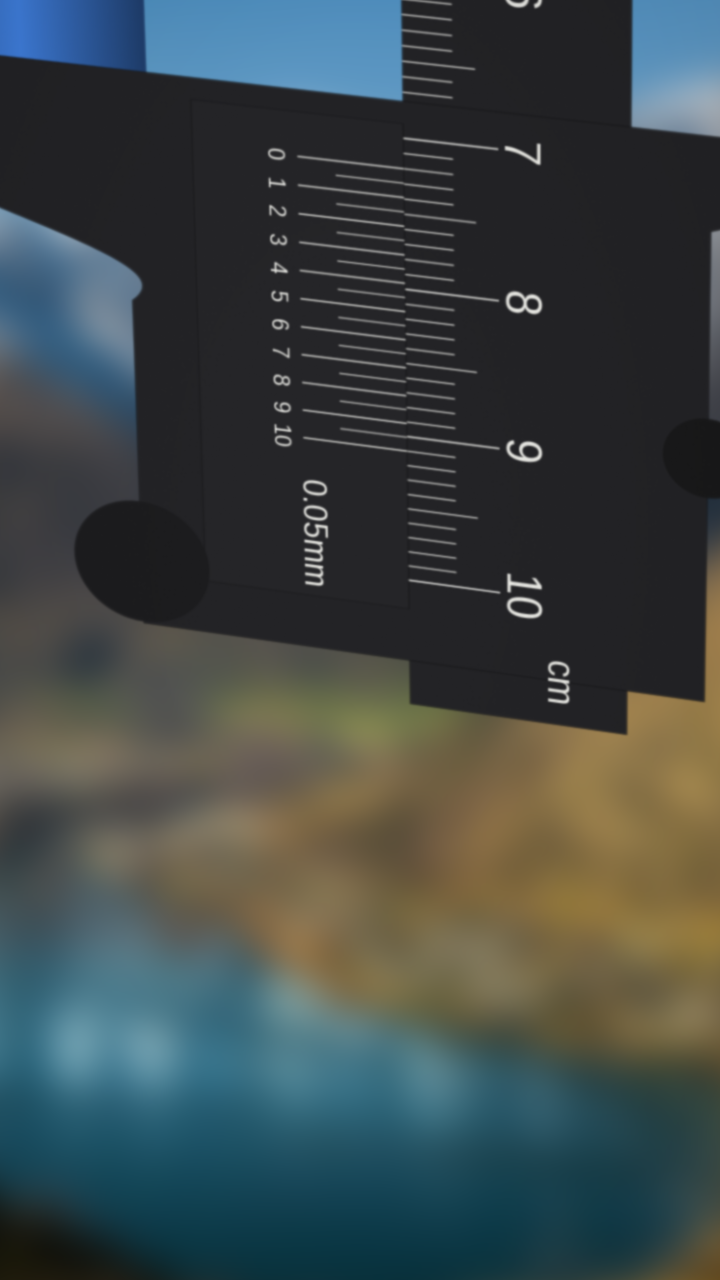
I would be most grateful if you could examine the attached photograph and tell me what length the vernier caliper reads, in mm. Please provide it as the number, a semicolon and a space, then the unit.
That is 72.0; mm
